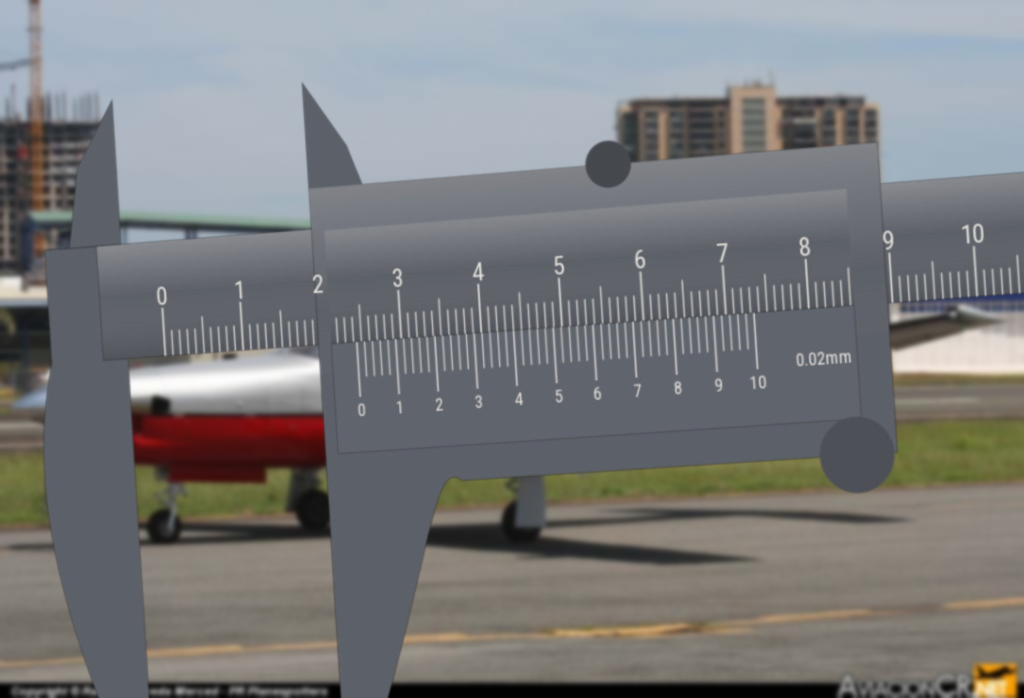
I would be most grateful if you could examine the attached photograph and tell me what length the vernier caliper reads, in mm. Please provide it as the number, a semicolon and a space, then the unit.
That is 24.4; mm
